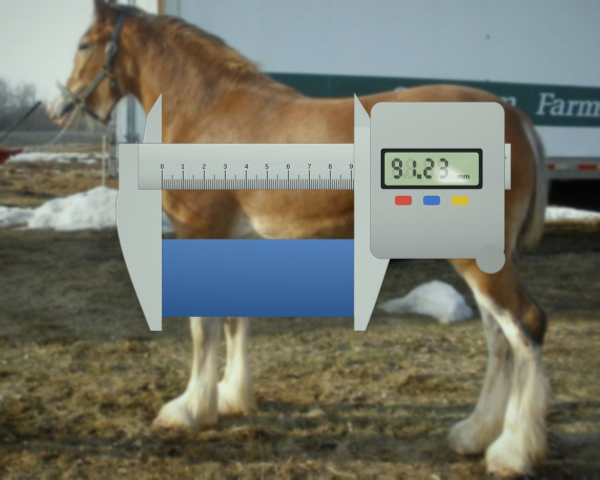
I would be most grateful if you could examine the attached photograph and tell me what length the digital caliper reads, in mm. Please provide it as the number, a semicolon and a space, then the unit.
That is 91.23; mm
